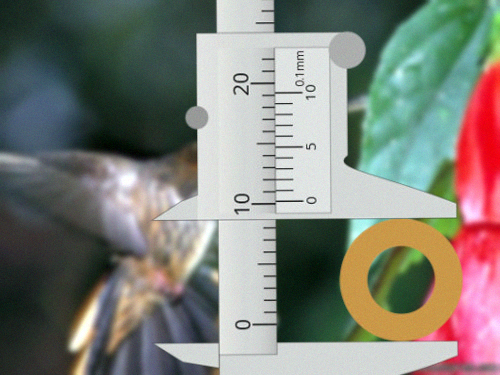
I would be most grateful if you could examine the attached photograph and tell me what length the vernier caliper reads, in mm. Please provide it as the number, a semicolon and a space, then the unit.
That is 10.2; mm
